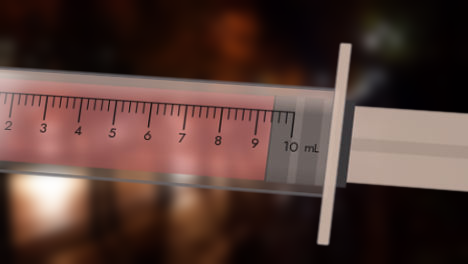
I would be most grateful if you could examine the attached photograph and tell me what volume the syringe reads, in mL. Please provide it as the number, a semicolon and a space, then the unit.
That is 9.4; mL
